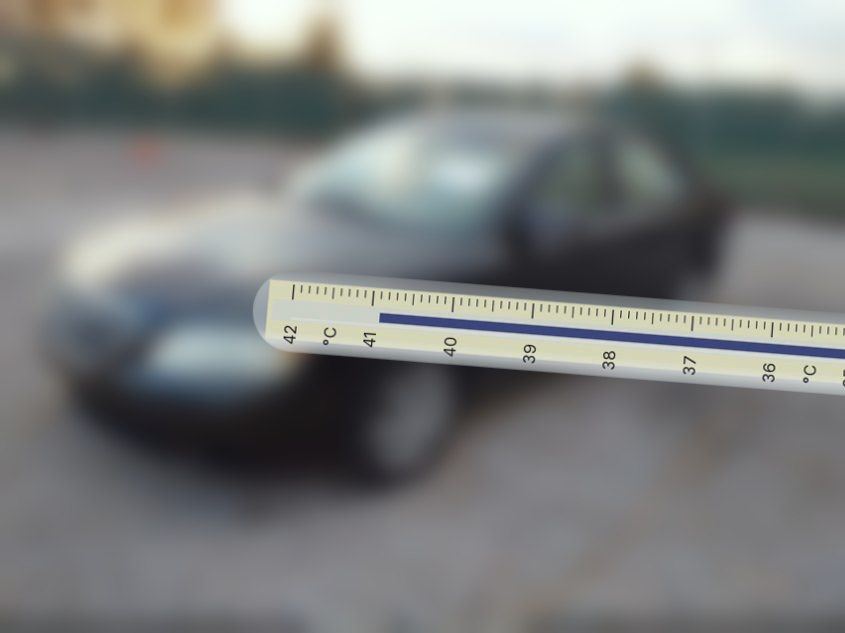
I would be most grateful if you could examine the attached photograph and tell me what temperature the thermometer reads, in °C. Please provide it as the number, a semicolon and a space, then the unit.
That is 40.9; °C
